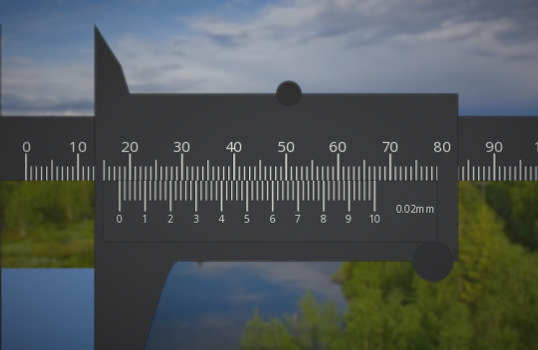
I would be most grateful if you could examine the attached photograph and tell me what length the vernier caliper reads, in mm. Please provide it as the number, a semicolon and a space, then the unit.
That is 18.0; mm
